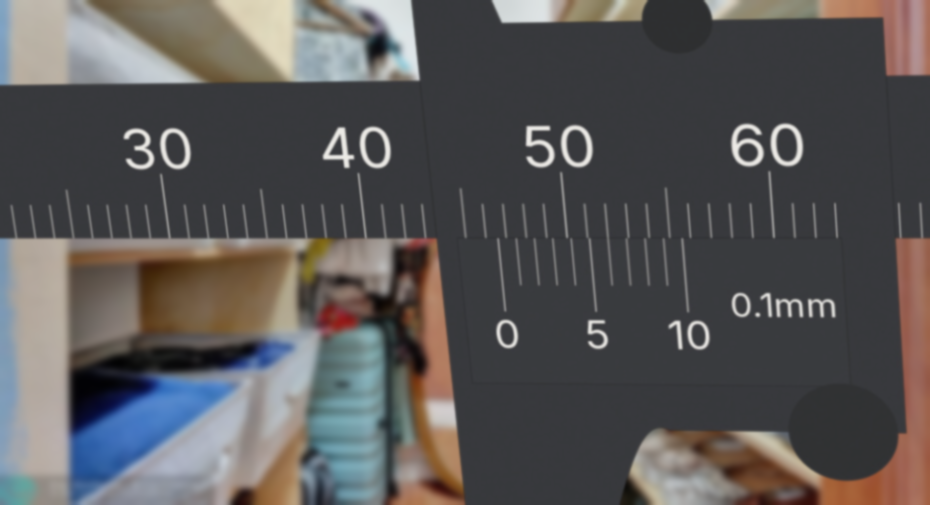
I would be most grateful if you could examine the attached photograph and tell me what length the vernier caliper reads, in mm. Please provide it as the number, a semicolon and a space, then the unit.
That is 46.6; mm
